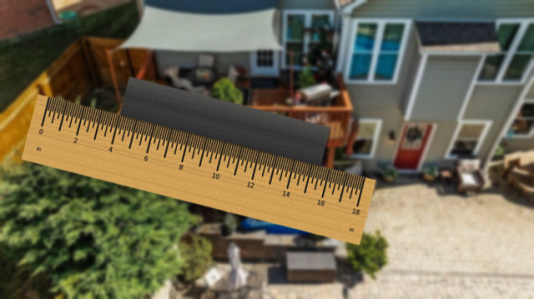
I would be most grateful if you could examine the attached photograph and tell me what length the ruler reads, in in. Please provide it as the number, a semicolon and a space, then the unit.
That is 11.5; in
